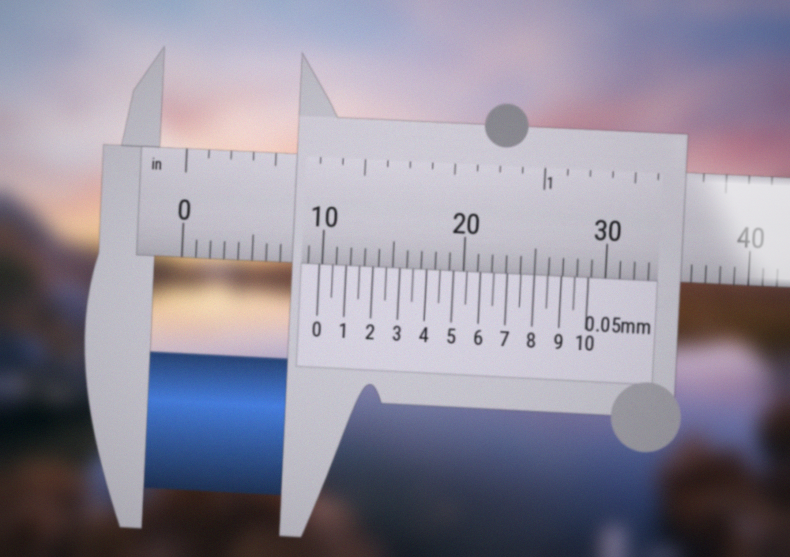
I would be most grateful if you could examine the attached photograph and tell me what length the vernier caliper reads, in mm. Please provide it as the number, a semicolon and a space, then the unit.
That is 9.8; mm
